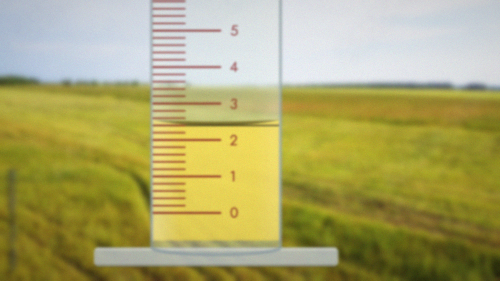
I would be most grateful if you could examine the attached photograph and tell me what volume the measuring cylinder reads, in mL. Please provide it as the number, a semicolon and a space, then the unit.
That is 2.4; mL
